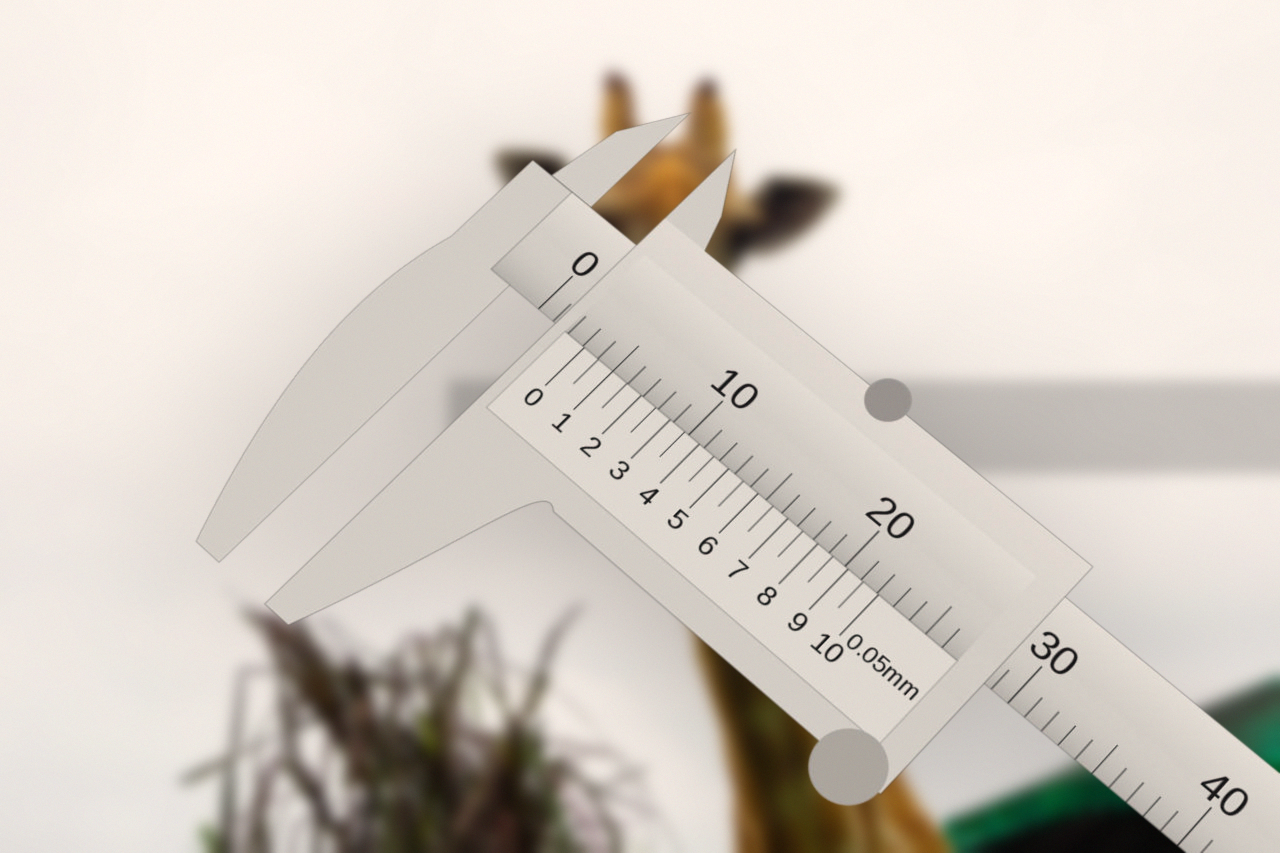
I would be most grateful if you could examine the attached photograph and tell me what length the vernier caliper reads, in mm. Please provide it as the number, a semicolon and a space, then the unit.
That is 3.1; mm
